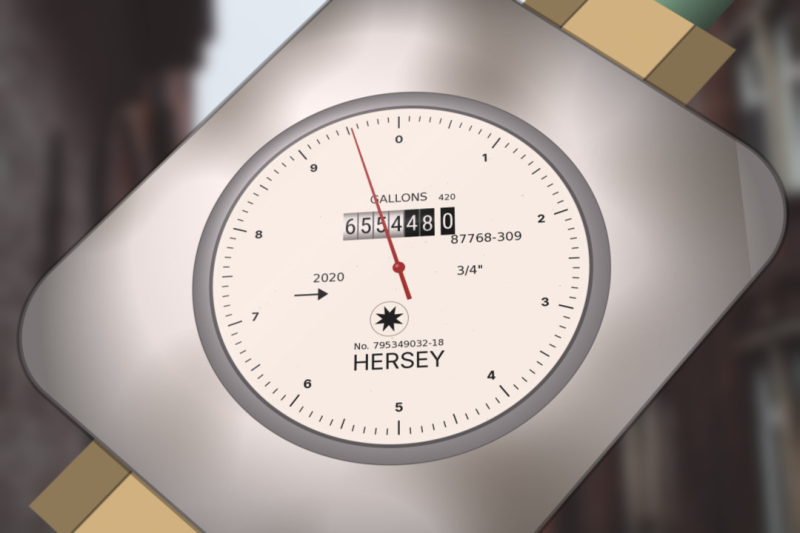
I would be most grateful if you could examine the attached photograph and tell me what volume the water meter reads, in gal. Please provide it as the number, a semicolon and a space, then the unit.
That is 6554479.5; gal
